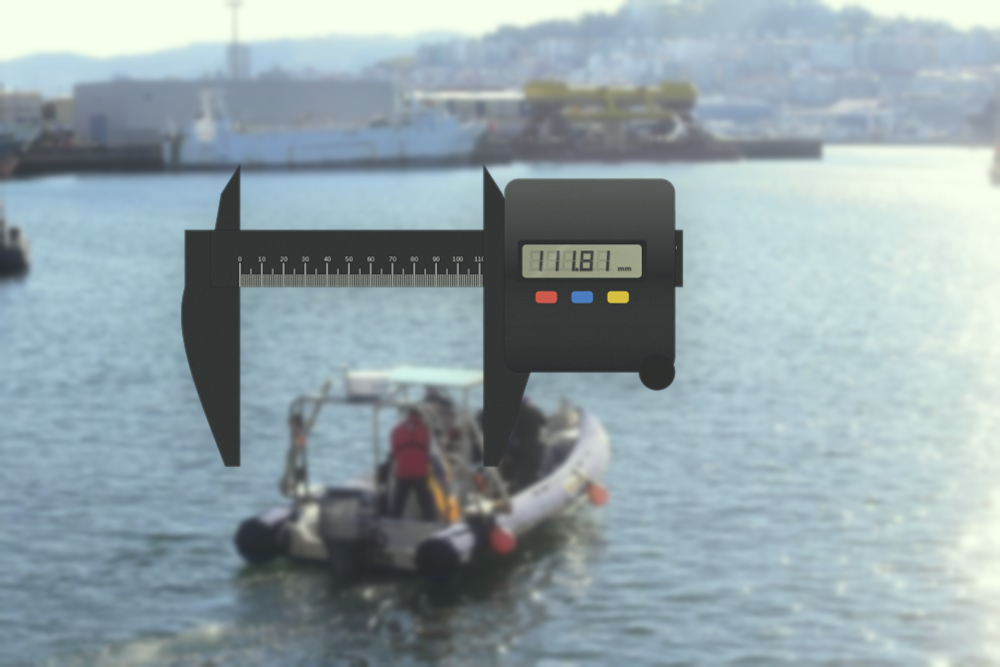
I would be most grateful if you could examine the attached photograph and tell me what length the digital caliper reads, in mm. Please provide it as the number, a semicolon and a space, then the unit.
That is 111.81; mm
